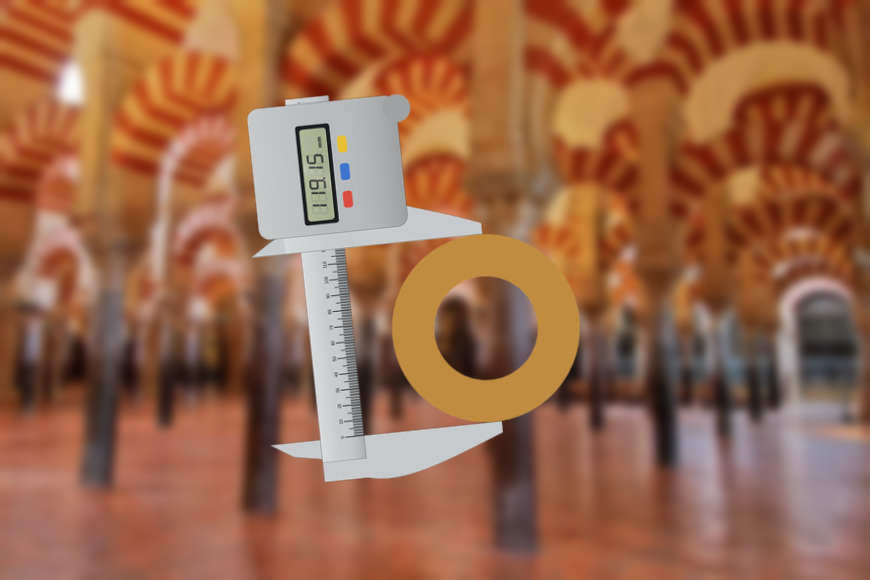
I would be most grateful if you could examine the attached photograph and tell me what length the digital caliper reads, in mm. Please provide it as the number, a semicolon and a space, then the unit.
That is 119.15; mm
